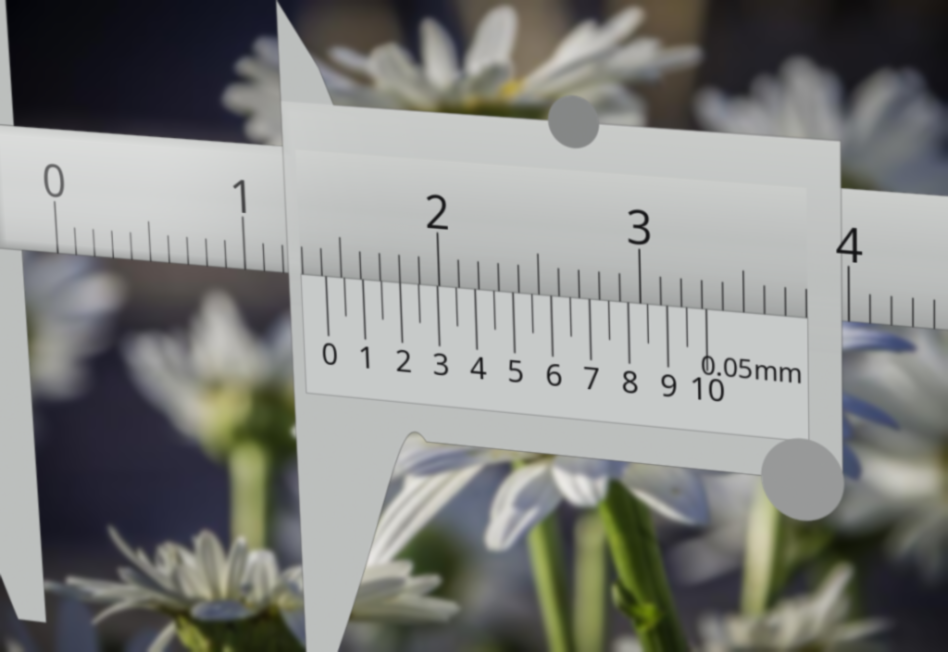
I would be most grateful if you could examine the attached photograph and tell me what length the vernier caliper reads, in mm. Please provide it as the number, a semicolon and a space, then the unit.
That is 14.2; mm
